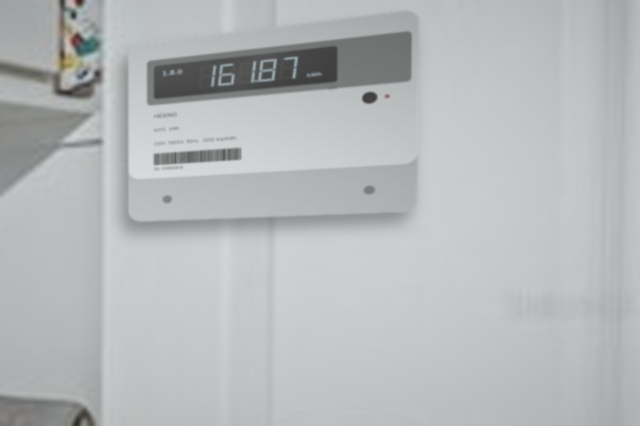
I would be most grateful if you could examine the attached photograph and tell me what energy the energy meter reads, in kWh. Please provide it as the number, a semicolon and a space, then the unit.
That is 161.87; kWh
